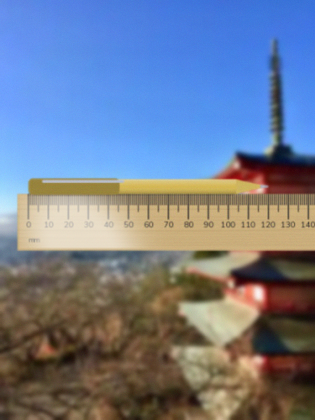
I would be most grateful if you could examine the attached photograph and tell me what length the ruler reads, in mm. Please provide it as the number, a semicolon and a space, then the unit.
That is 120; mm
